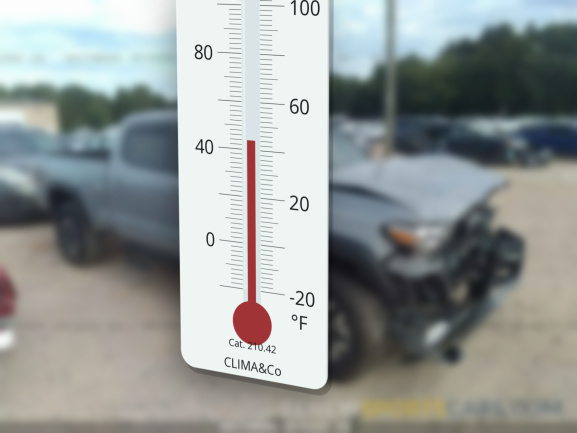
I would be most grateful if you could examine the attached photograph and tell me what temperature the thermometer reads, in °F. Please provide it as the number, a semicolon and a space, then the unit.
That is 44; °F
